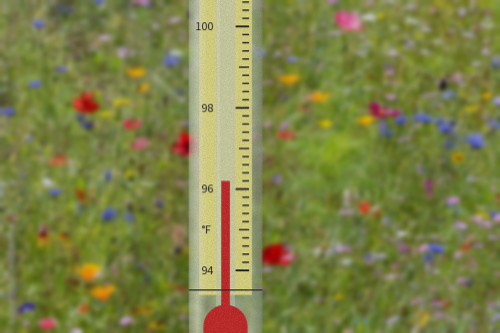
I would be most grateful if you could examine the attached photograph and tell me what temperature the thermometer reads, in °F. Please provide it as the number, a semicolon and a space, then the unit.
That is 96.2; °F
